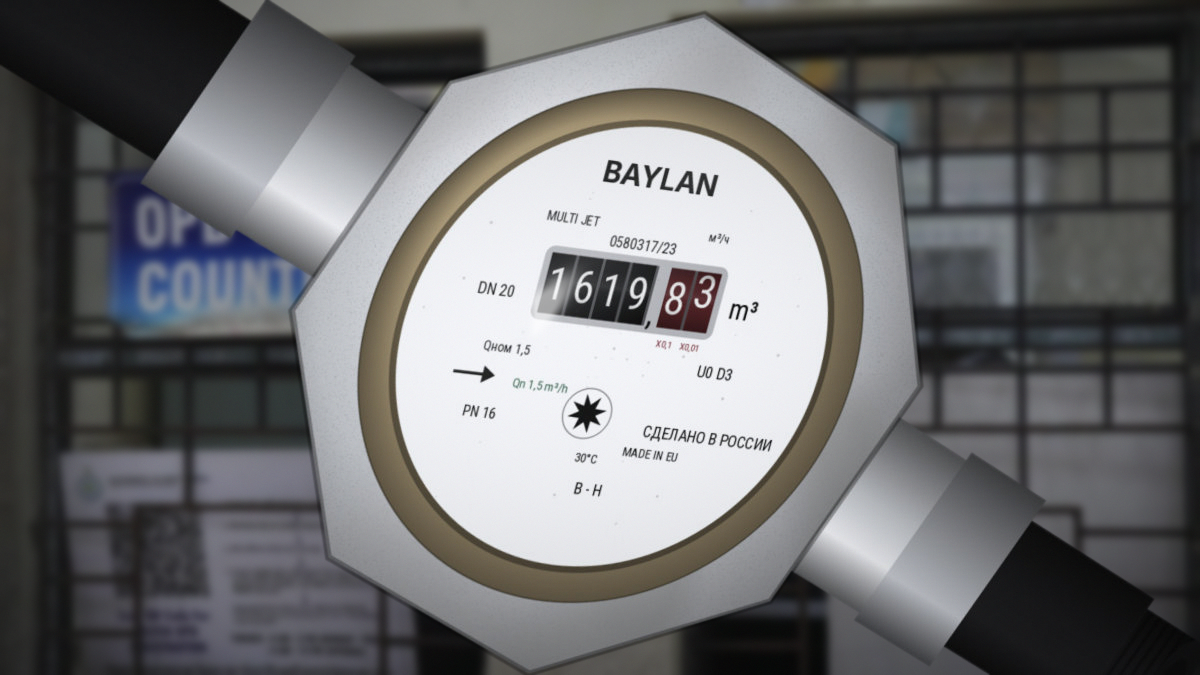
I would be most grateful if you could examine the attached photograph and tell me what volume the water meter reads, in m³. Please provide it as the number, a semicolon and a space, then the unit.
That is 1619.83; m³
